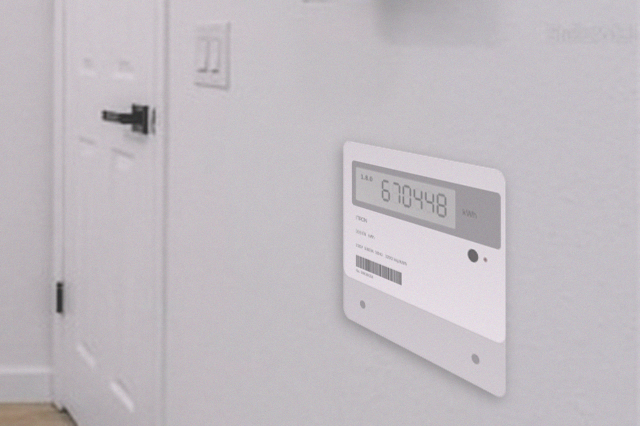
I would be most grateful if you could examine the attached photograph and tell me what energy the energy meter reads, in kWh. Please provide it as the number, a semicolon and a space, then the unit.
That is 670448; kWh
